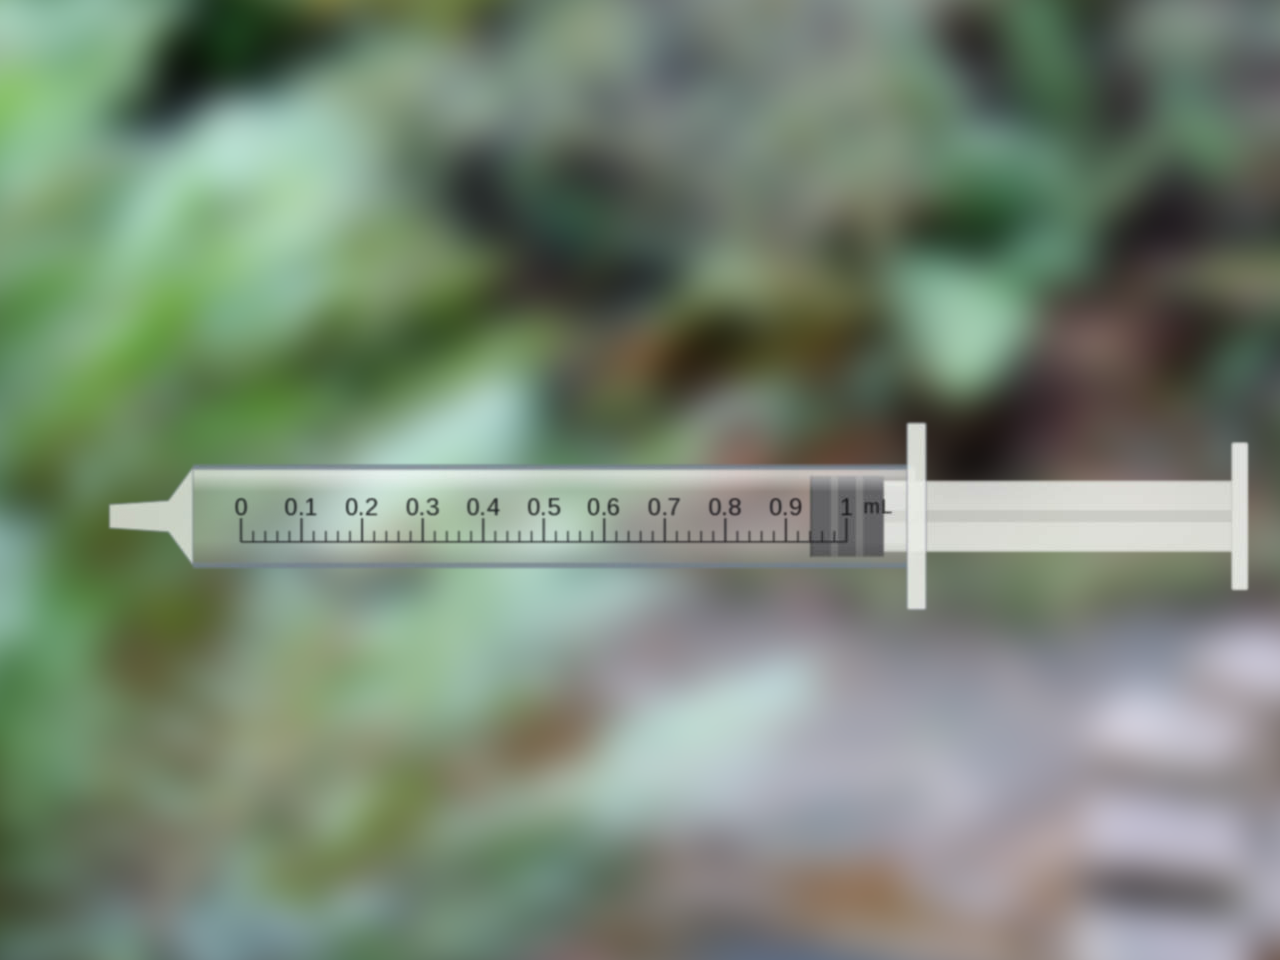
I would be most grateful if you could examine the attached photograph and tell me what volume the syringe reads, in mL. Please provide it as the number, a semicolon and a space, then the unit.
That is 0.94; mL
